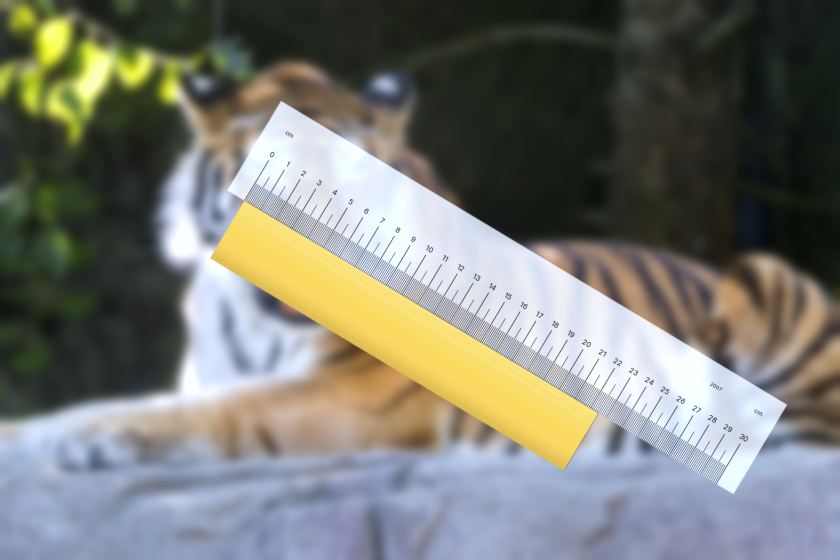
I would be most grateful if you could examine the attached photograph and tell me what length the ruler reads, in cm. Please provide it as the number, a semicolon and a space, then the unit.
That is 22.5; cm
